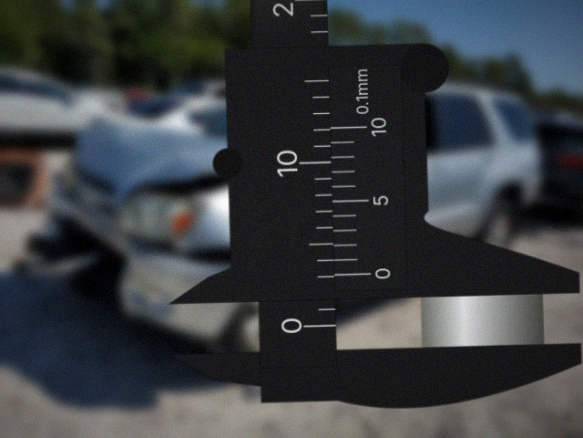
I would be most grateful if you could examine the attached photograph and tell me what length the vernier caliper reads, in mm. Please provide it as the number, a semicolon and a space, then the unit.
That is 3.1; mm
